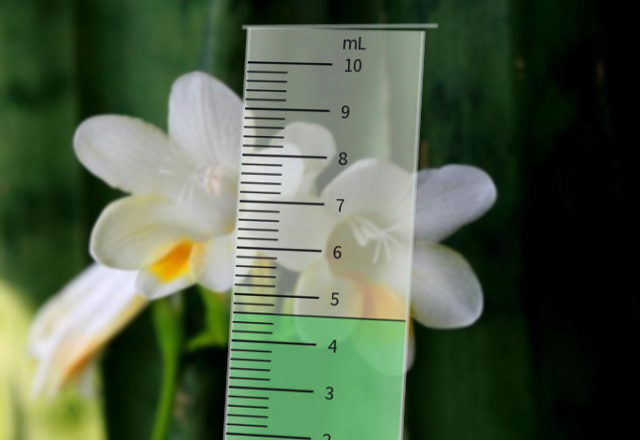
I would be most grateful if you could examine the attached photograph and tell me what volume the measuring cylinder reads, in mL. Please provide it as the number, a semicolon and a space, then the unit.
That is 4.6; mL
